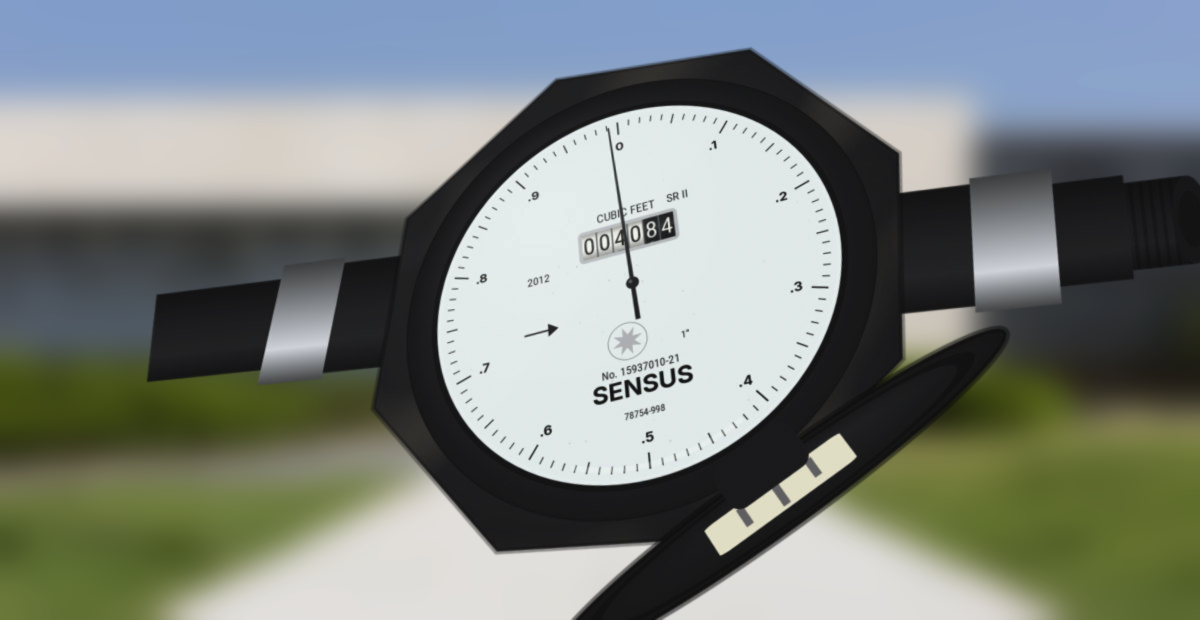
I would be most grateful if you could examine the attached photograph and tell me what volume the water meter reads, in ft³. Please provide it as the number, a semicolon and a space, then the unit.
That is 4083.99; ft³
